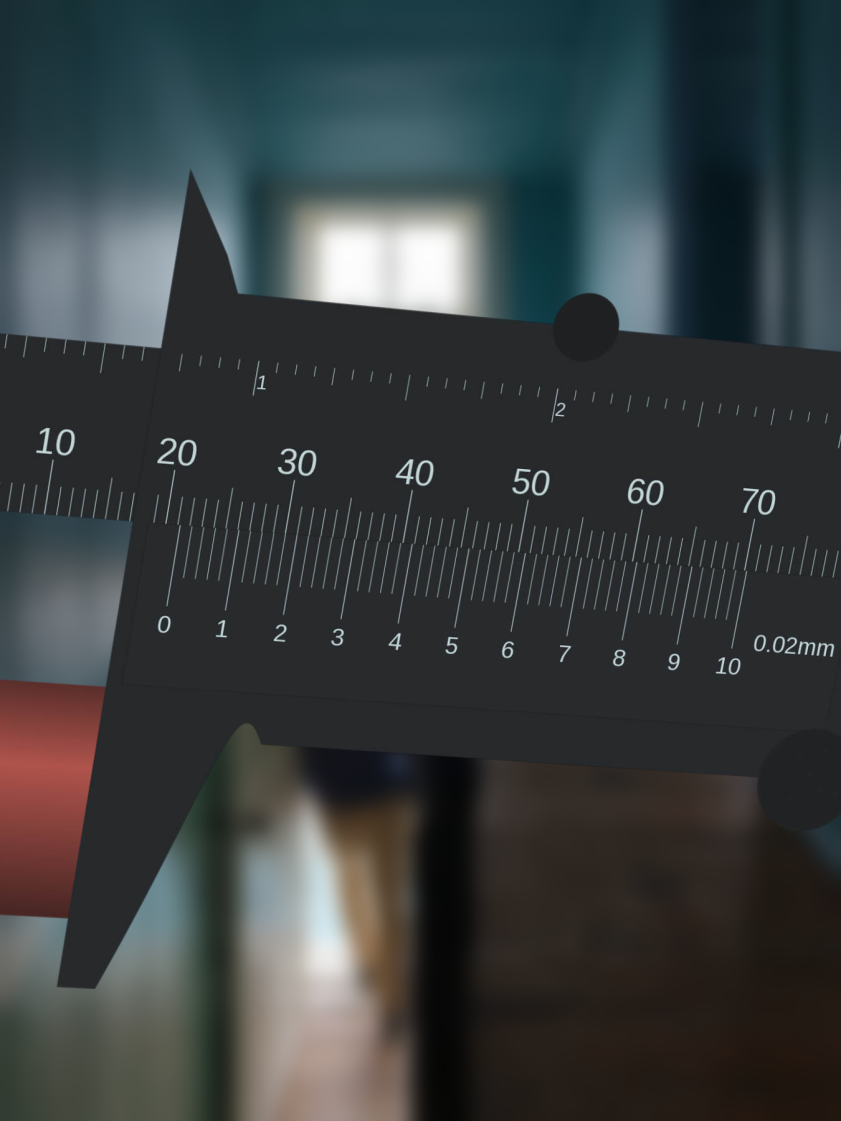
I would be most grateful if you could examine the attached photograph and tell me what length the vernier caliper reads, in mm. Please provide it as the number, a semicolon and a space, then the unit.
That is 21.2; mm
